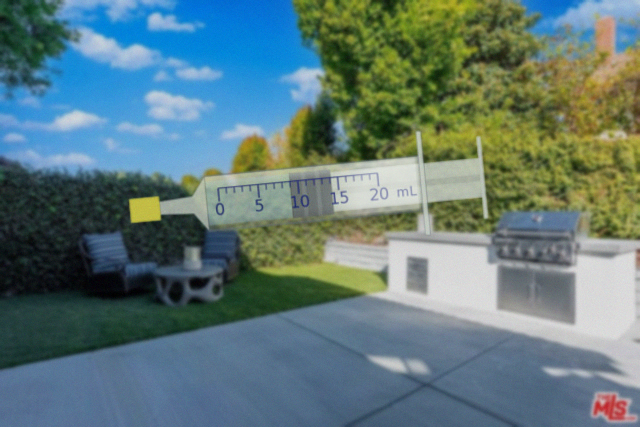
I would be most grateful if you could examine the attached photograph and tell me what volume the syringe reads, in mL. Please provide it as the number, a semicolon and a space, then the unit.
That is 9; mL
